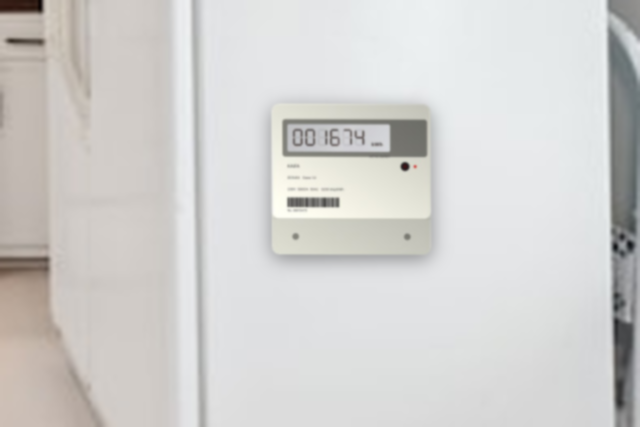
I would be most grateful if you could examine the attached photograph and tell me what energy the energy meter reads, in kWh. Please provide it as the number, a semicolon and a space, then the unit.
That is 1674; kWh
